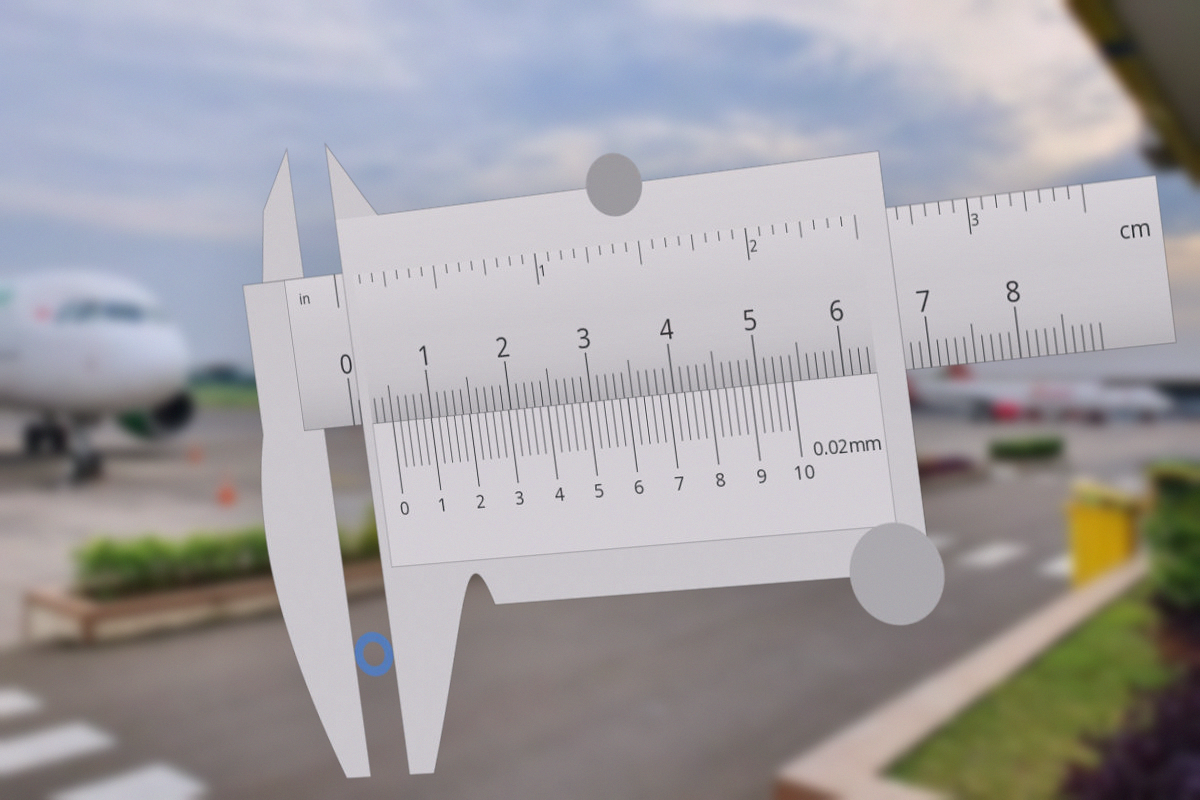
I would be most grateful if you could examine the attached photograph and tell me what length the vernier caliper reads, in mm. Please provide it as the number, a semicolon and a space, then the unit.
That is 5.0; mm
